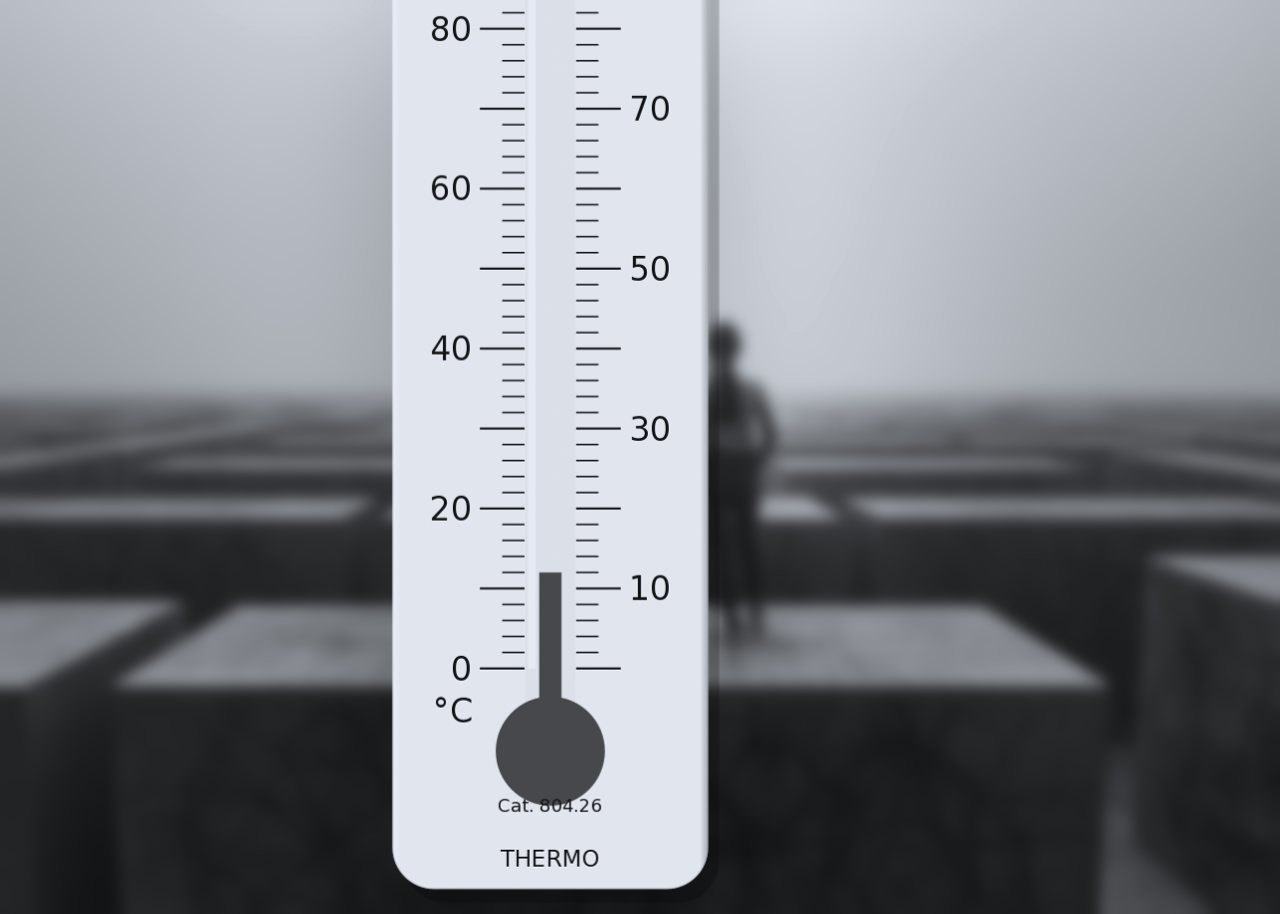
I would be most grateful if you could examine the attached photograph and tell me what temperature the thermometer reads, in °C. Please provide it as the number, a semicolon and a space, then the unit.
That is 12; °C
